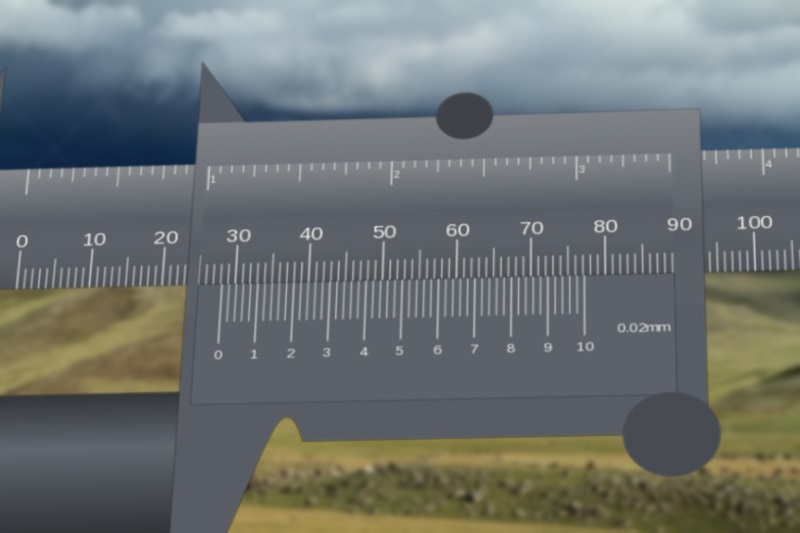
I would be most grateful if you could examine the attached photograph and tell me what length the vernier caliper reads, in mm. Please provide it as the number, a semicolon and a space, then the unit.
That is 28.2; mm
